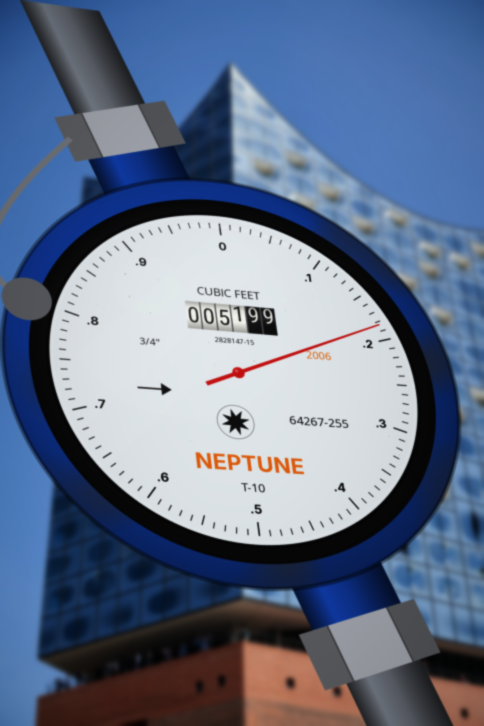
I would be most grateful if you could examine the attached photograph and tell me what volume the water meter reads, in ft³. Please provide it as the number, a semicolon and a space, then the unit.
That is 5199.18; ft³
